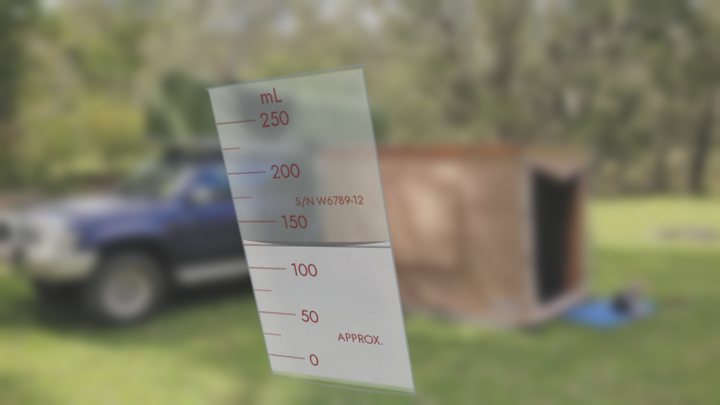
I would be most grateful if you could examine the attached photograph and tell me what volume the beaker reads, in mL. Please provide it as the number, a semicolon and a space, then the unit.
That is 125; mL
